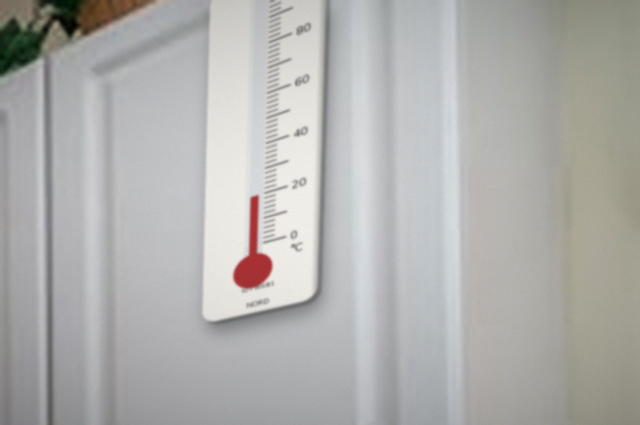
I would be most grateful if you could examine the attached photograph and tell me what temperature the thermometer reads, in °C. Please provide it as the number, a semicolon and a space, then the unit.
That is 20; °C
